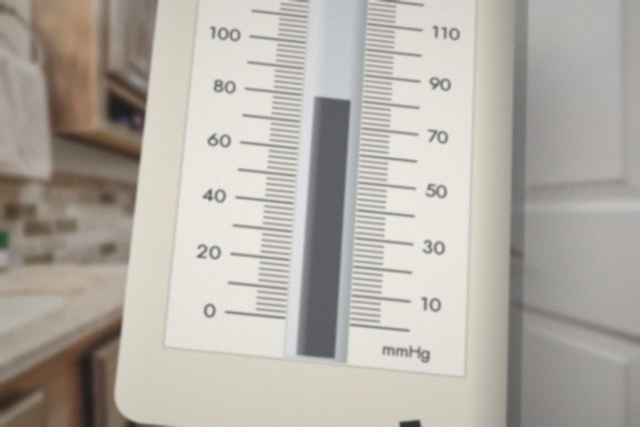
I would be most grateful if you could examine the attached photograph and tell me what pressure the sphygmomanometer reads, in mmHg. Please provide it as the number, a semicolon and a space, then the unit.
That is 80; mmHg
